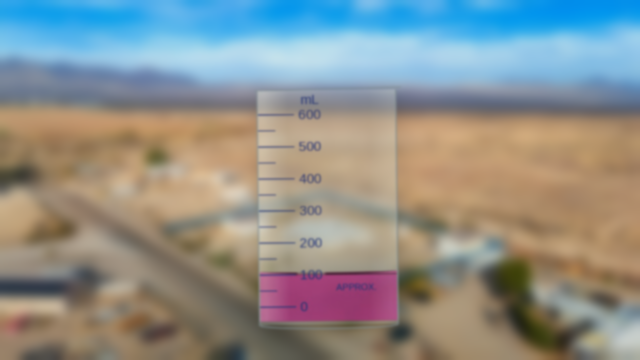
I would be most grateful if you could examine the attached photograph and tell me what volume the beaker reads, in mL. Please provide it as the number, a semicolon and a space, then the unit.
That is 100; mL
